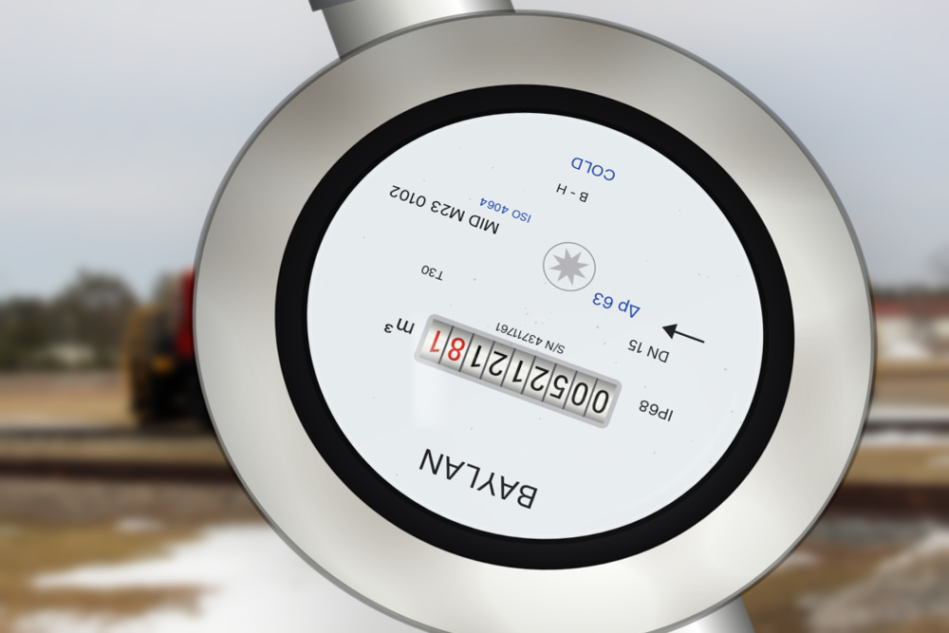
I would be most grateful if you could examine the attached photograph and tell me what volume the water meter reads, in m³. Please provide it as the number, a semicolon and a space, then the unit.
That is 52121.81; m³
